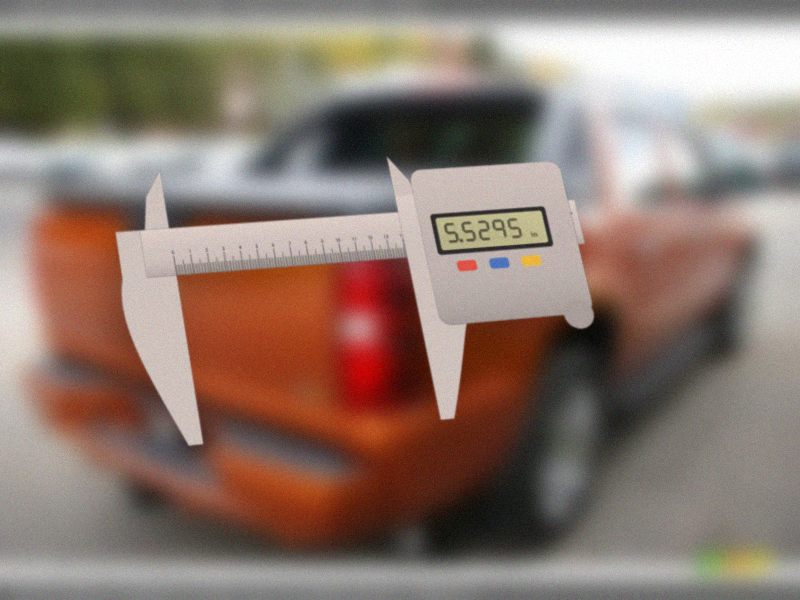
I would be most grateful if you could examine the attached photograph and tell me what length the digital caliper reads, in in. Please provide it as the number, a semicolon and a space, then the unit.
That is 5.5295; in
